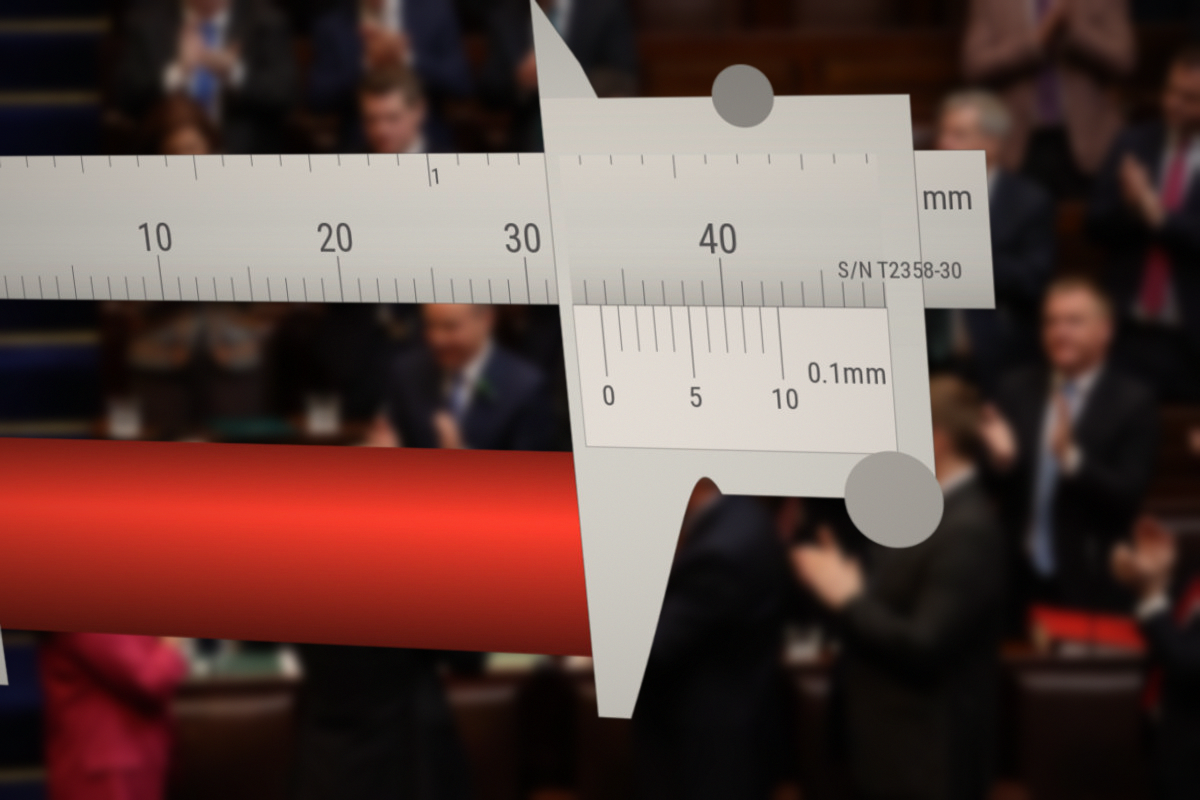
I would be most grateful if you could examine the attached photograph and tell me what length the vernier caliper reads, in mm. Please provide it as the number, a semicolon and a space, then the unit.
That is 33.7; mm
